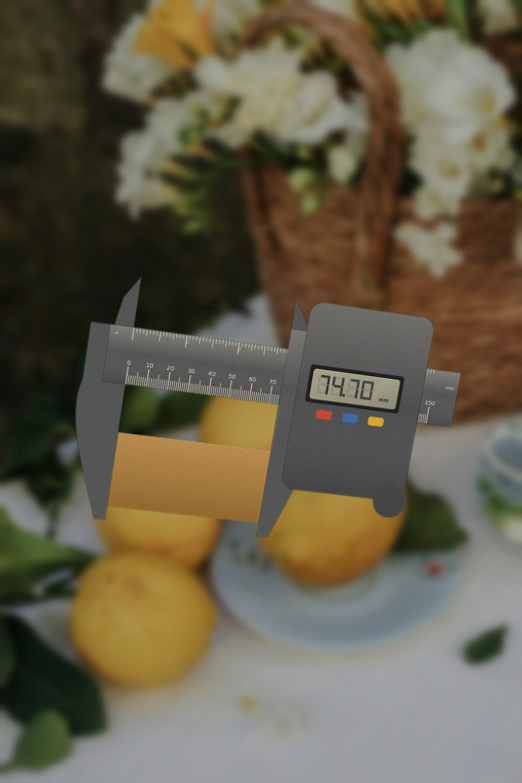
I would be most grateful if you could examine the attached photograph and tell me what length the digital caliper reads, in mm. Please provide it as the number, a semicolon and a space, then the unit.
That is 74.70; mm
